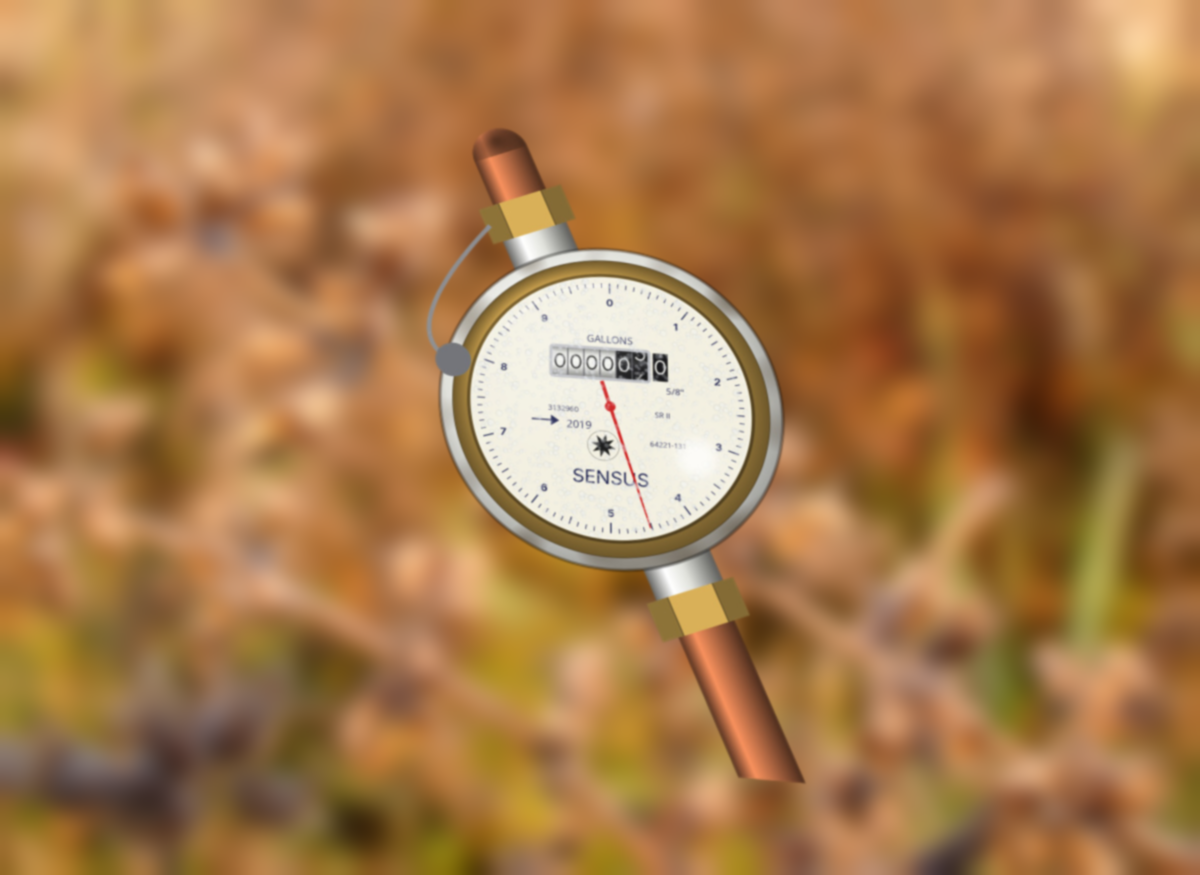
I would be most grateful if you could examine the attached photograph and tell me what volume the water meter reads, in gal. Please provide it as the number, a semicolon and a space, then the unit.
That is 54.5; gal
